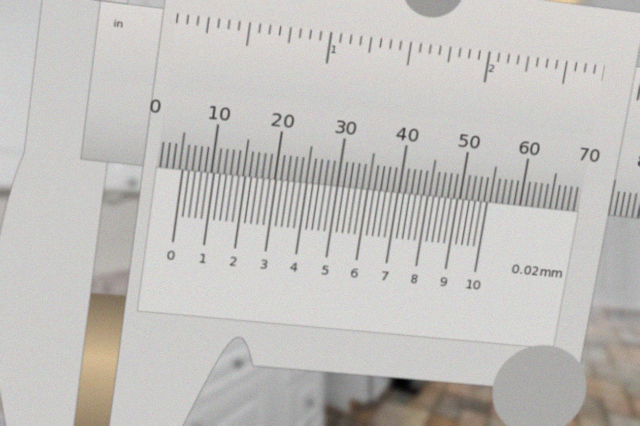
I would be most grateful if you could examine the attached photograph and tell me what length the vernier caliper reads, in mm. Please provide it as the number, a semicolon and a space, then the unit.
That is 5.5; mm
